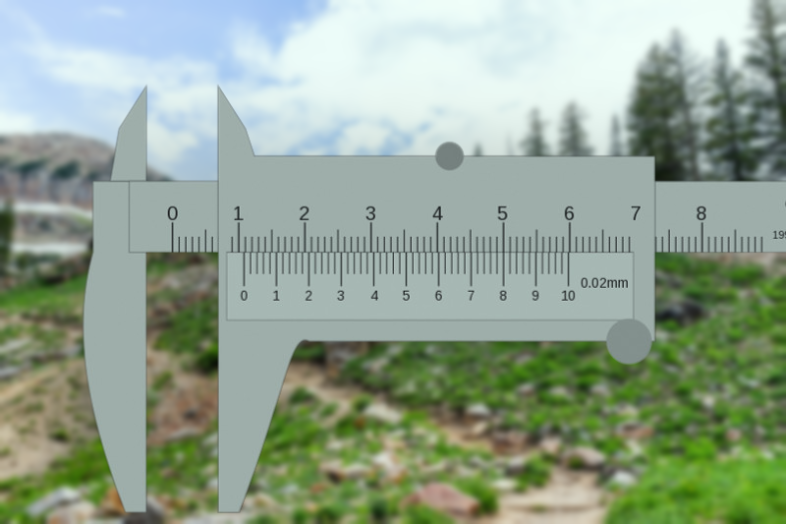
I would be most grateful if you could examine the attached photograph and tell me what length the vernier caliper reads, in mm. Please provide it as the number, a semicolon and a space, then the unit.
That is 10.8; mm
